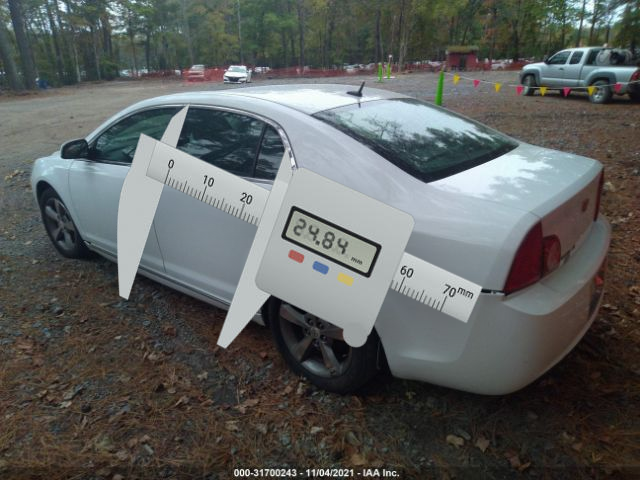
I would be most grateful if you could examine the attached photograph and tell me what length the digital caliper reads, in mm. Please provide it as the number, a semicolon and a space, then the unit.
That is 24.84; mm
